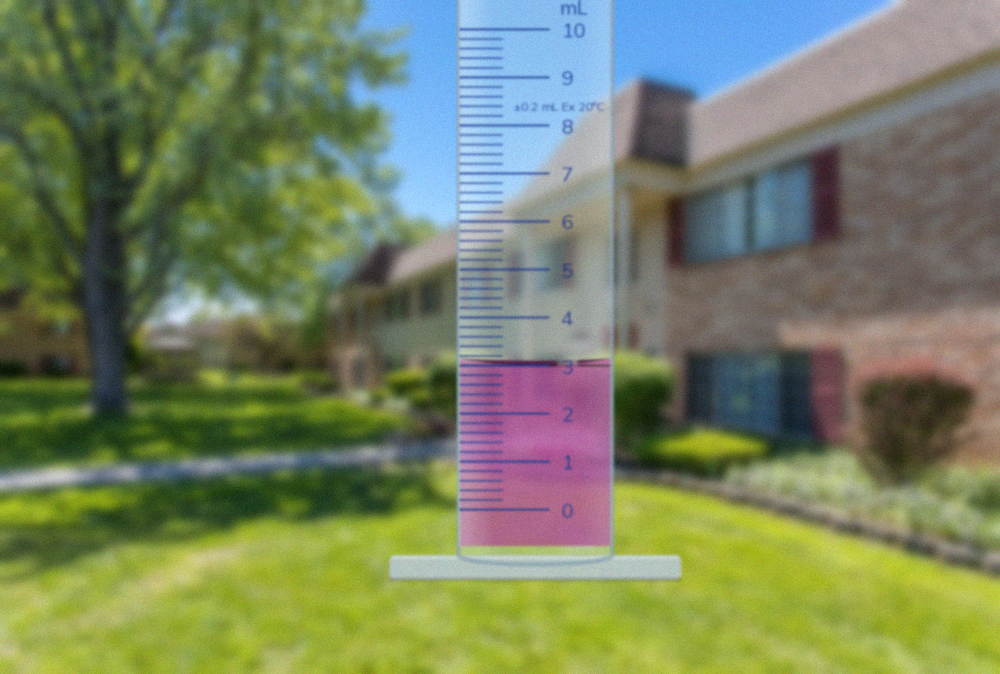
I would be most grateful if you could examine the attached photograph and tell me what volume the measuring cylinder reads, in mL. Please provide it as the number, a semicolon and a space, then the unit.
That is 3; mL
